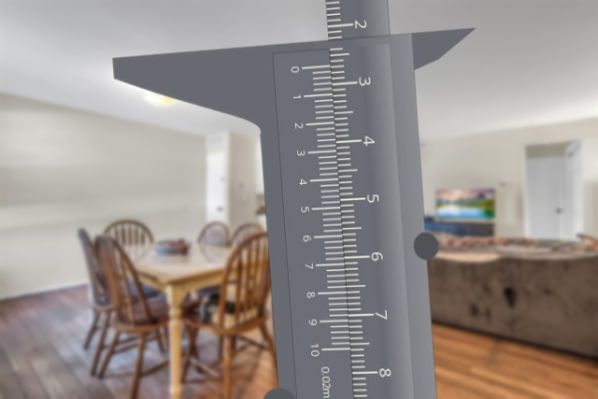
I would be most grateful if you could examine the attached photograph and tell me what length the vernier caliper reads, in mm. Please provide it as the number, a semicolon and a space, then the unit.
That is 26.8; mm
